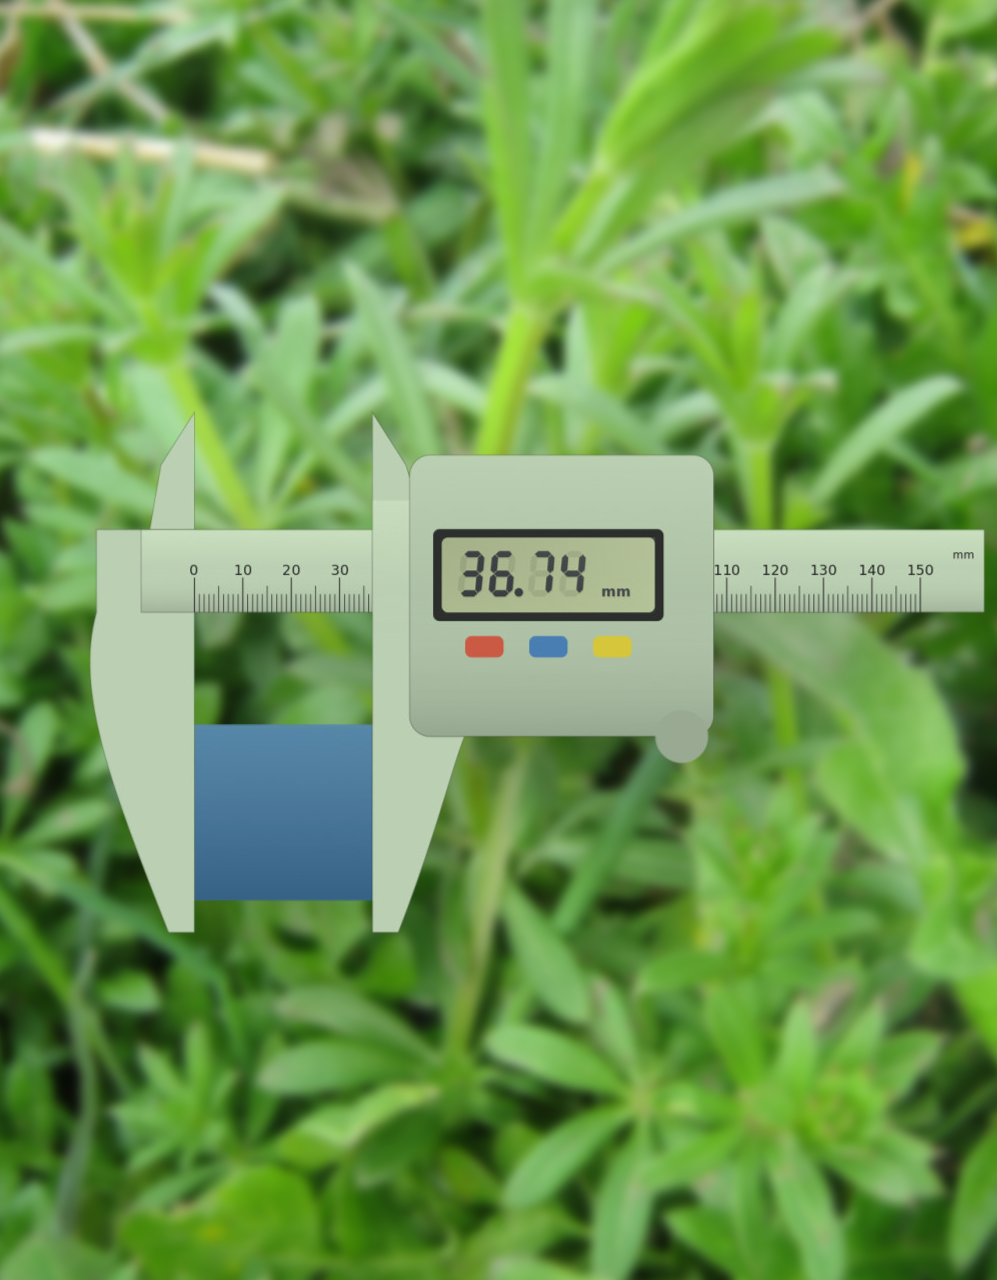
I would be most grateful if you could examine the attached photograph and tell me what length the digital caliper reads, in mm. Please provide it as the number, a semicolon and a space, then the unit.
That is 36.74; mm
